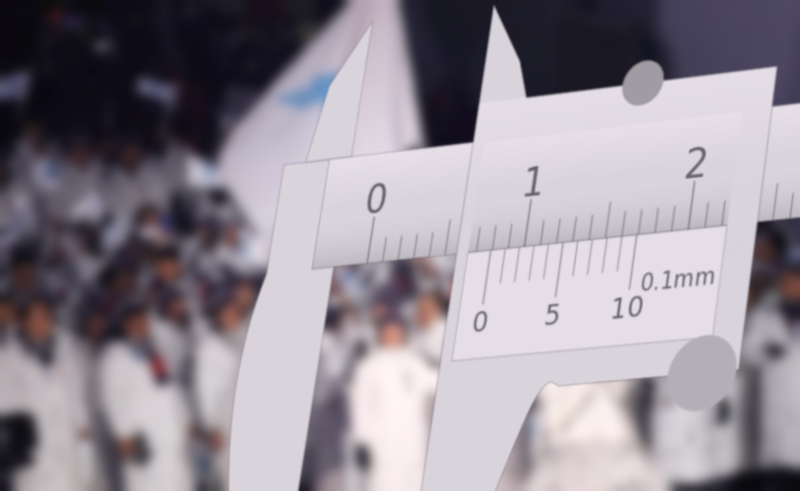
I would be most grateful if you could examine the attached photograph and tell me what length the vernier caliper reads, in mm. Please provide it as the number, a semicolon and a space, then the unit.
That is 7.9; mm
